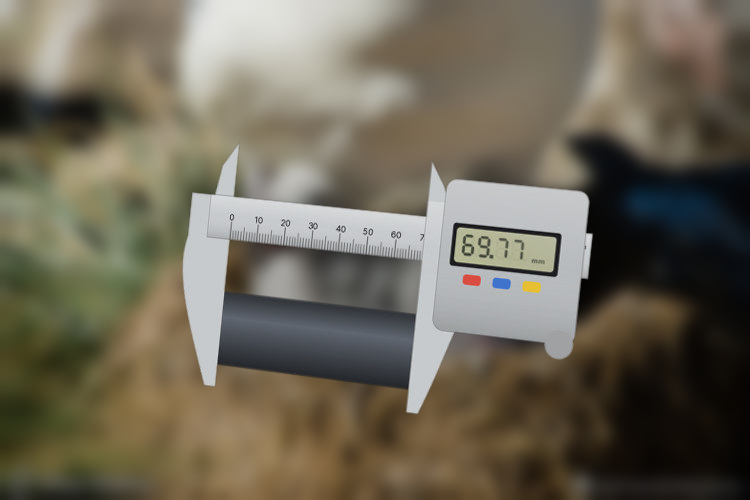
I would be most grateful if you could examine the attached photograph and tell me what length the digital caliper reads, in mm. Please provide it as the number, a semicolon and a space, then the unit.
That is 69.77; mm
